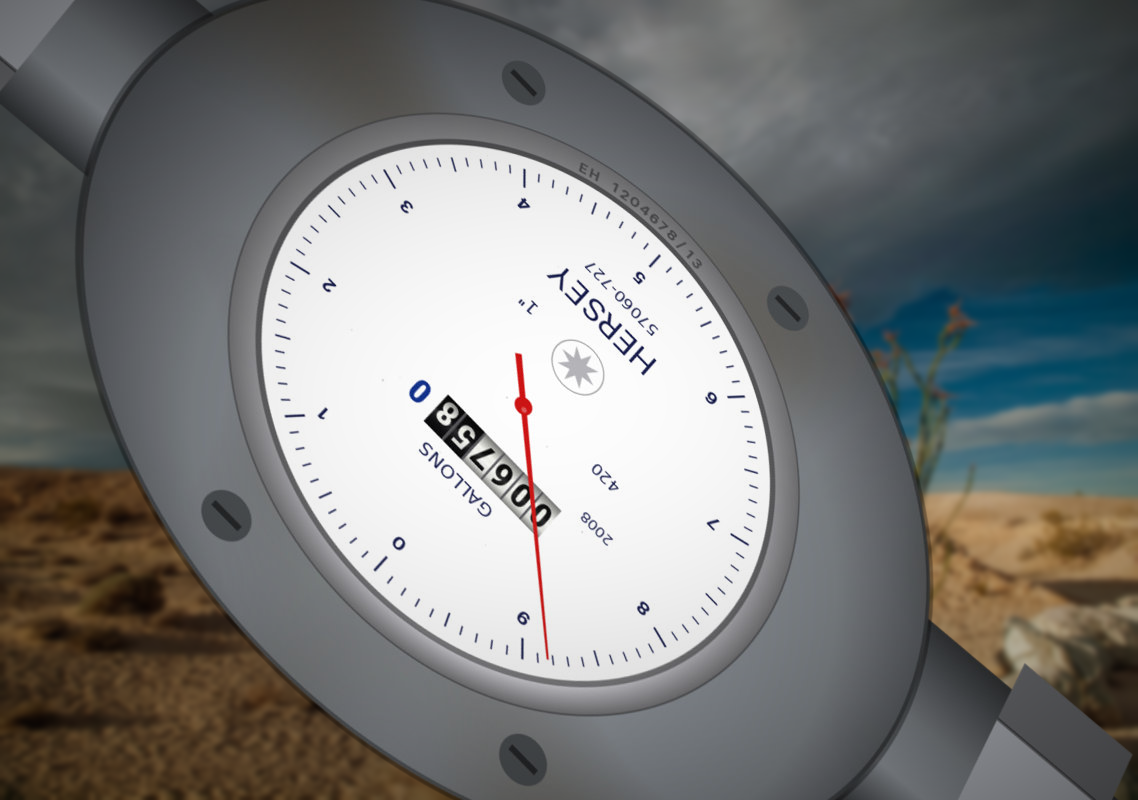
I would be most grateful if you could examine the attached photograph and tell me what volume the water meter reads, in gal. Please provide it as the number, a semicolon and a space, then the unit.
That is 67578.8; gal
